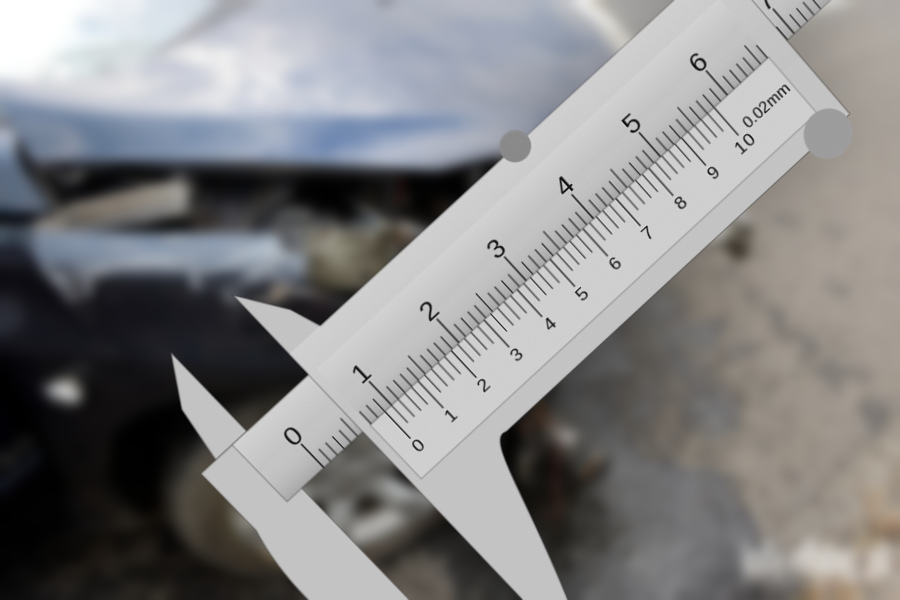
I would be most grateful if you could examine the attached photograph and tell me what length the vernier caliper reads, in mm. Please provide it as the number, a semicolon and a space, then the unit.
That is 9.0; mm
